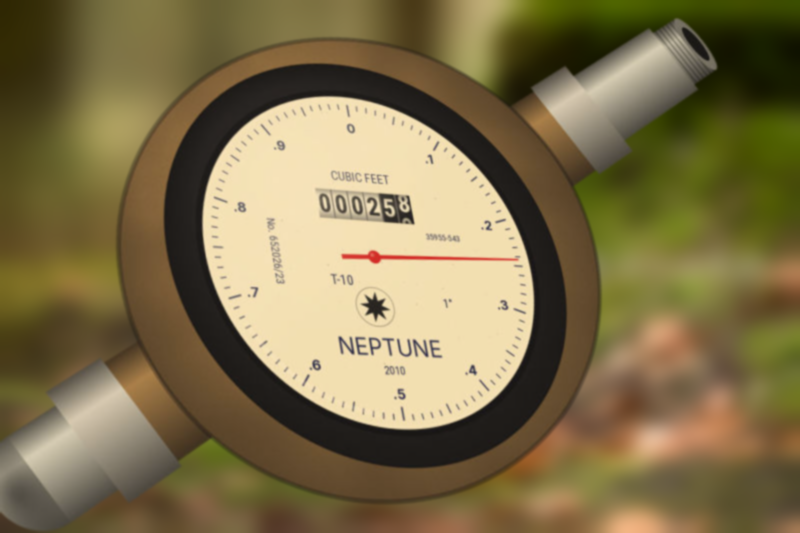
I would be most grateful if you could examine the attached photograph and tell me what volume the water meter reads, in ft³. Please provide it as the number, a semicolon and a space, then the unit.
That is 258.24; ft³
